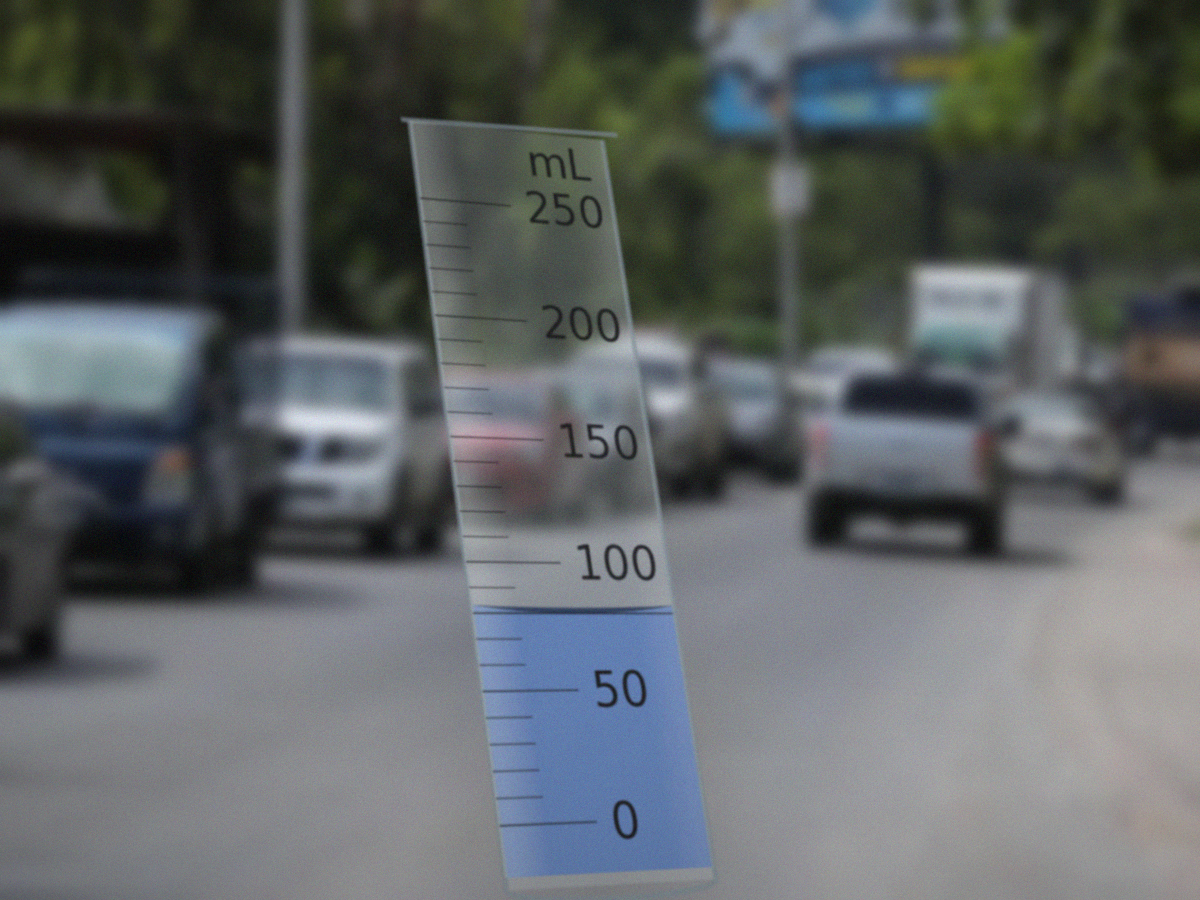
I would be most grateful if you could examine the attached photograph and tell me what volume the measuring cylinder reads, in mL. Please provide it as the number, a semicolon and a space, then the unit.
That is 80; mL
